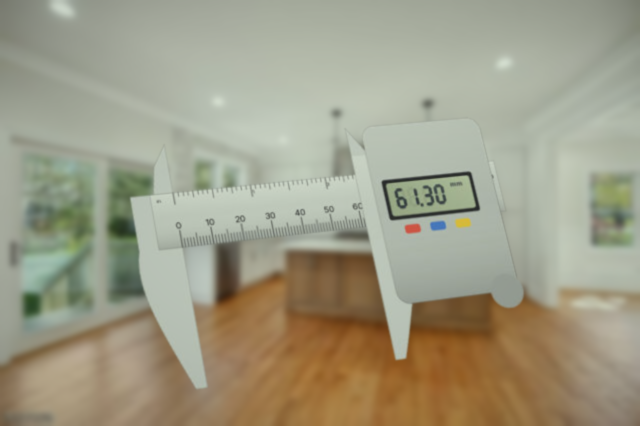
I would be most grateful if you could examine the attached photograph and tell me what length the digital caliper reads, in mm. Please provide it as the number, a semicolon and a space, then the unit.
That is 61.30; mm
